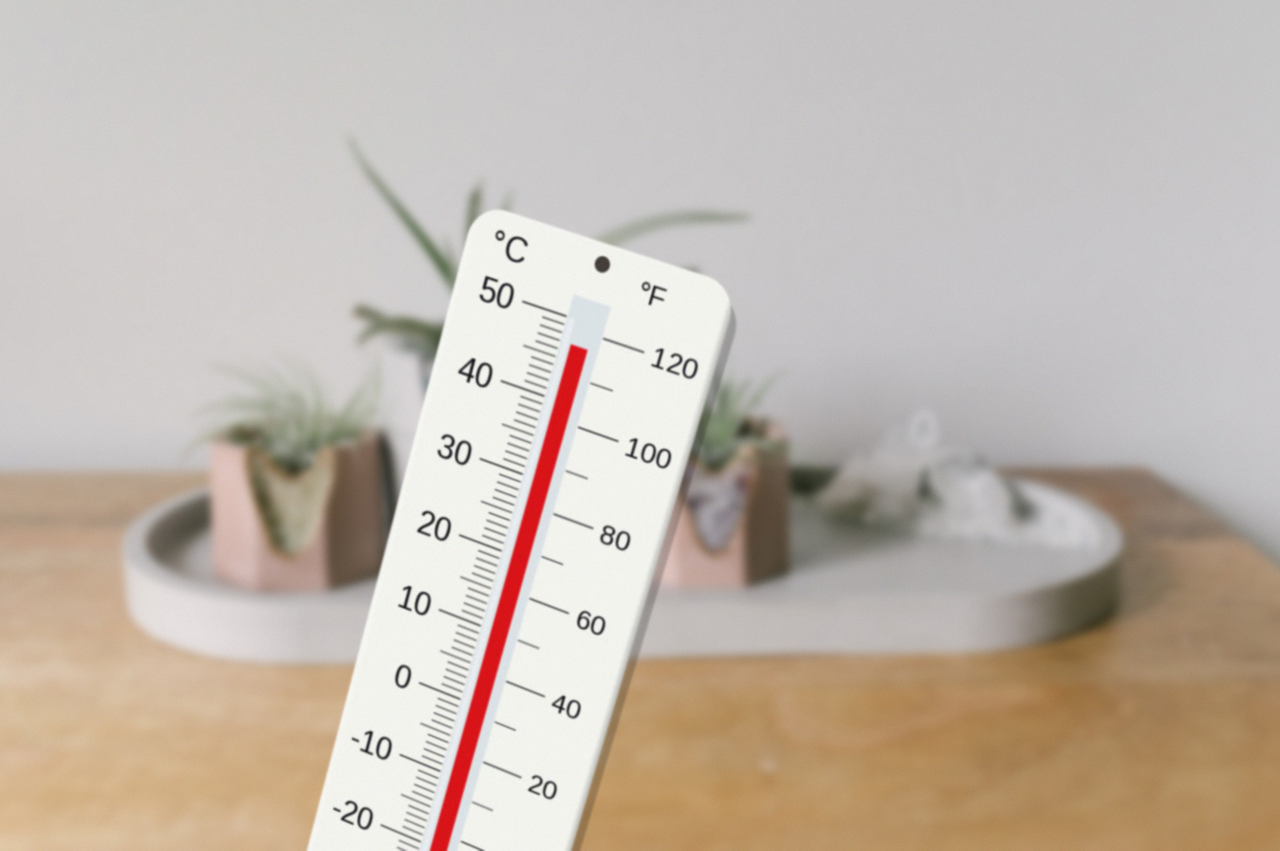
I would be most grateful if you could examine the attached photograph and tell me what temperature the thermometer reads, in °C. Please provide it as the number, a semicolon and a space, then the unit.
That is 47; °C
